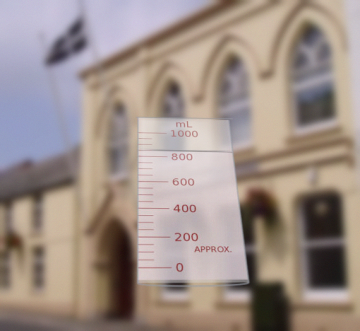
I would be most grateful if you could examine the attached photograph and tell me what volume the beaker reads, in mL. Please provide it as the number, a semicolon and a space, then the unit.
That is 850; mL
